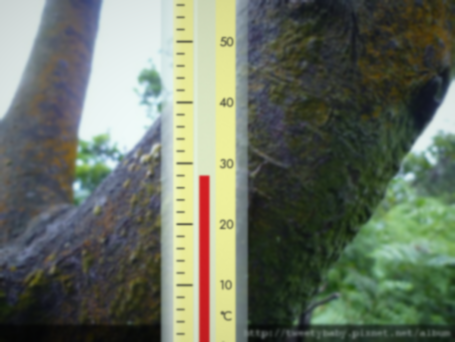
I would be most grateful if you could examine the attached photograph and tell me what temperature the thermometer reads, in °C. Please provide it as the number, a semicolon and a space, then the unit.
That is 28; °C
